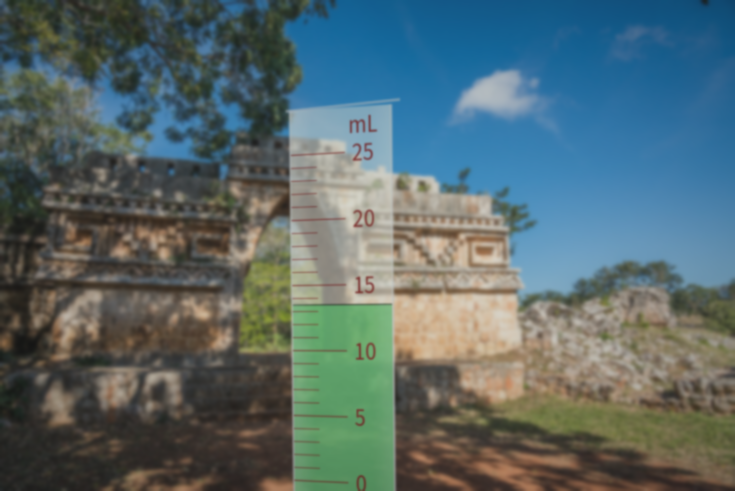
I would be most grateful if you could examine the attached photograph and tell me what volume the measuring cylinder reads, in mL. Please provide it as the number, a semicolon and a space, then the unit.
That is 13.5; mL
